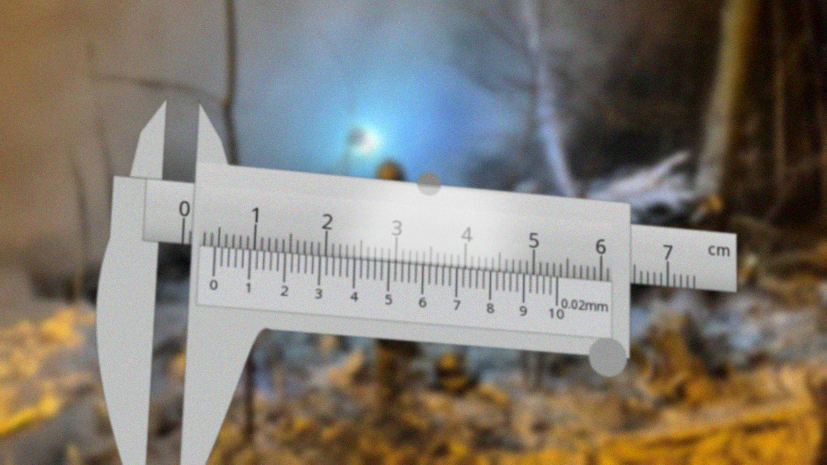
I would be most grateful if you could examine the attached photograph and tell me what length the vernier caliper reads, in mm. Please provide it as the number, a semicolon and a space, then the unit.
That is 4.5; mm
